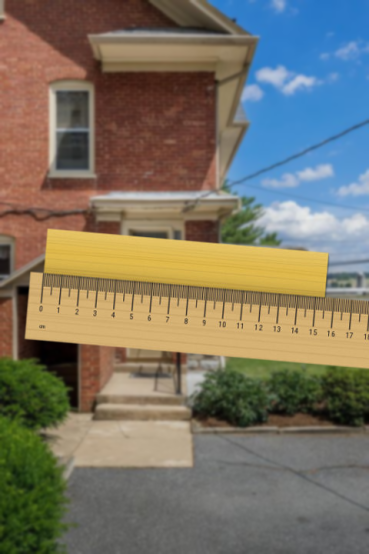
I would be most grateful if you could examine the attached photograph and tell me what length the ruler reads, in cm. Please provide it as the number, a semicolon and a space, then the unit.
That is 15.5; cm
